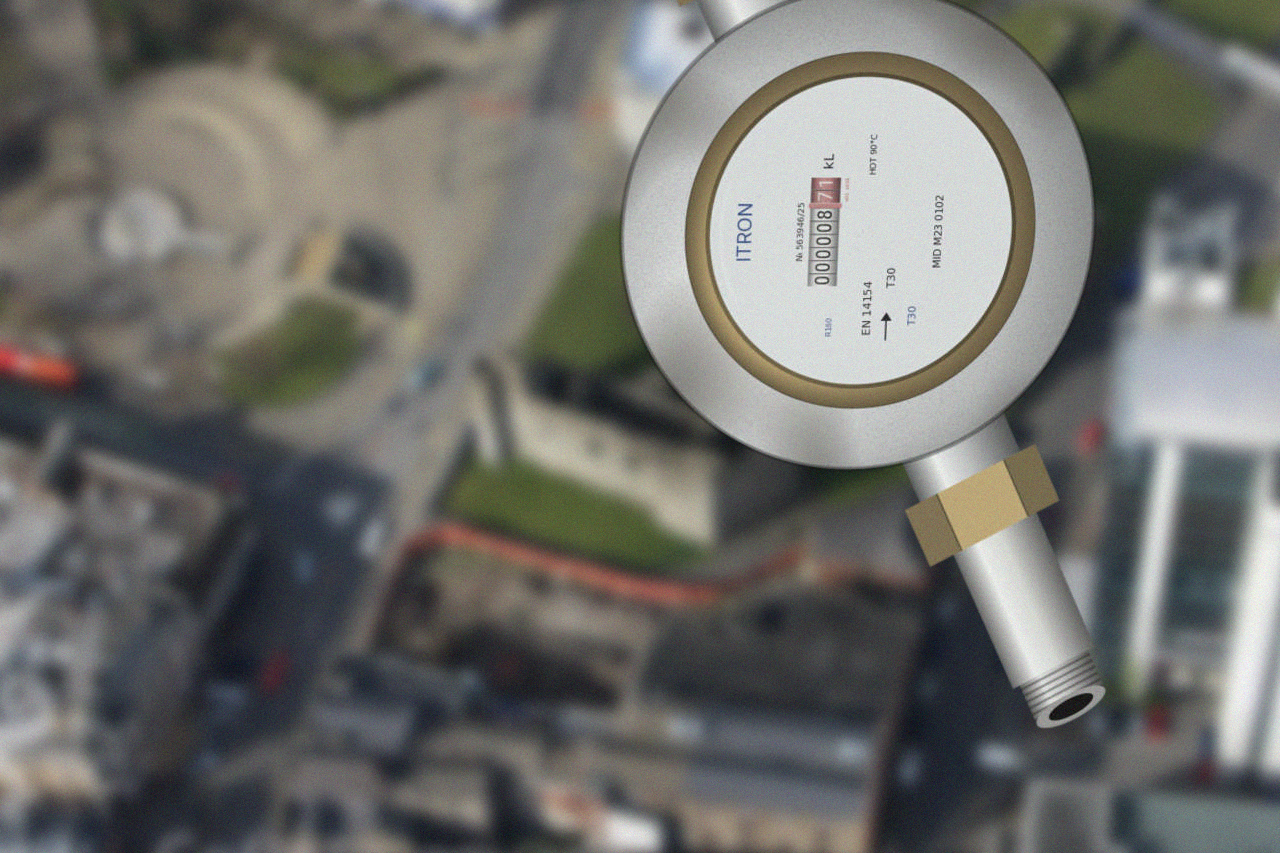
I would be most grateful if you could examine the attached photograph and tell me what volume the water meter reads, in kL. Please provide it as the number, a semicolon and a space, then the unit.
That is 8.71; kL
